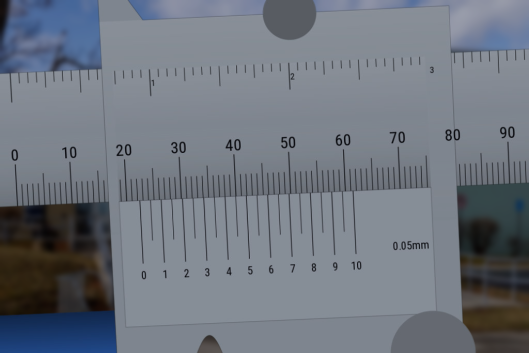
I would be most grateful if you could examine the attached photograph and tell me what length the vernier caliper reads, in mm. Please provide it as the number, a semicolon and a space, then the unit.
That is 22.4; mm
